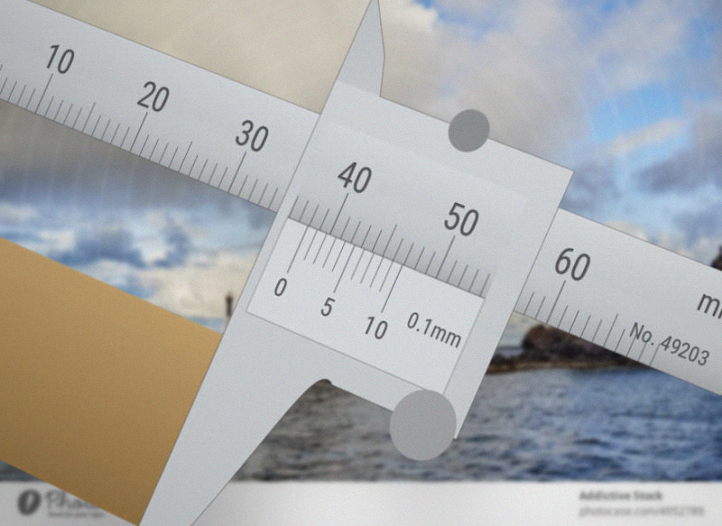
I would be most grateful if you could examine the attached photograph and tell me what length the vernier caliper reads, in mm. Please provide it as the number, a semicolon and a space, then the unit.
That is 37.9; mm
